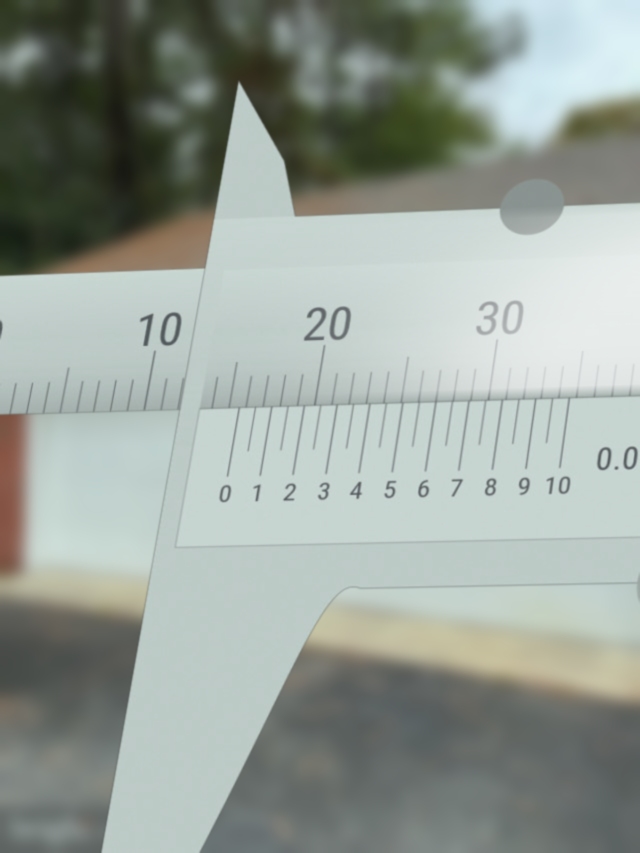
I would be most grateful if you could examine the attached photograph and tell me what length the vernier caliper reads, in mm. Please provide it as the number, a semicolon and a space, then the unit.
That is 15.6; mm
